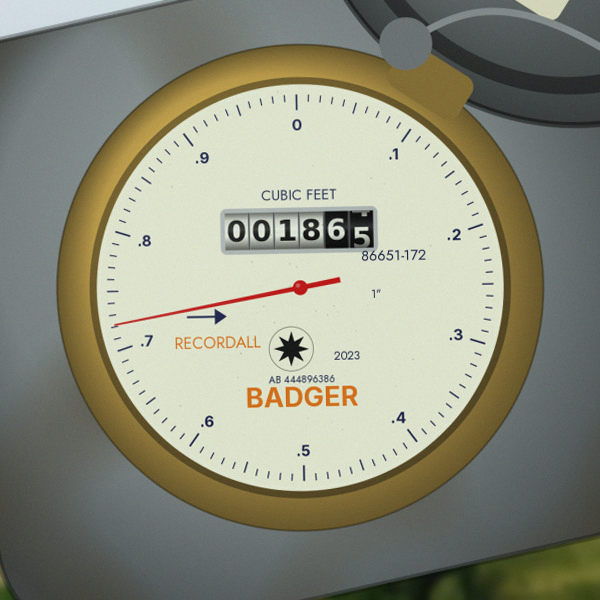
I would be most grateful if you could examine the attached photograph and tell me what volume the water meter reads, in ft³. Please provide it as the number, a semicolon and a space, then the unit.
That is 1864.72; ft³
